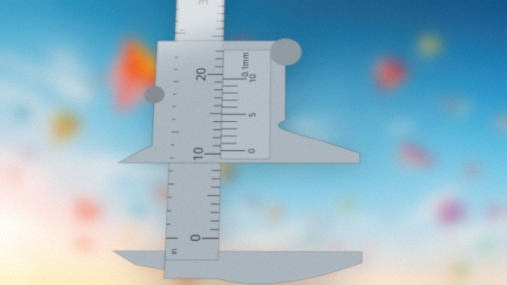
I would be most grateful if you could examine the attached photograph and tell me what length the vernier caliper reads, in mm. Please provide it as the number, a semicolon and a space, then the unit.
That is 10.4; mm
